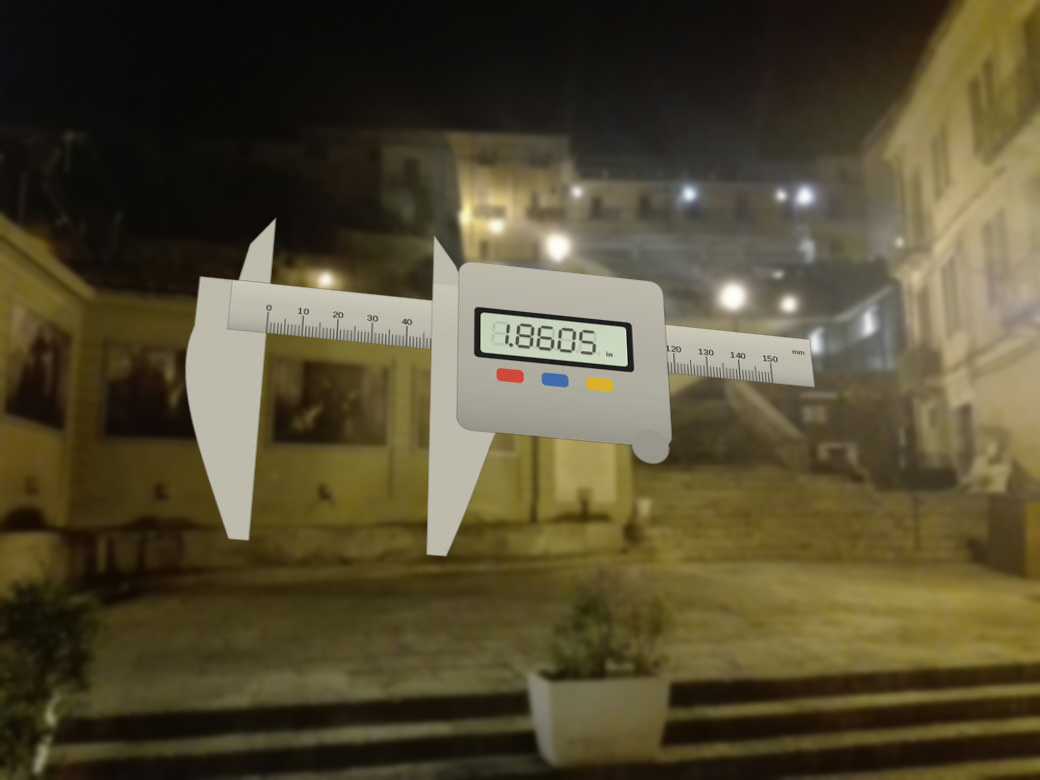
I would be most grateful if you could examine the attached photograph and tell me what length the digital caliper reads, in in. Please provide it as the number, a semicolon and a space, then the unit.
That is 1.8605; in
